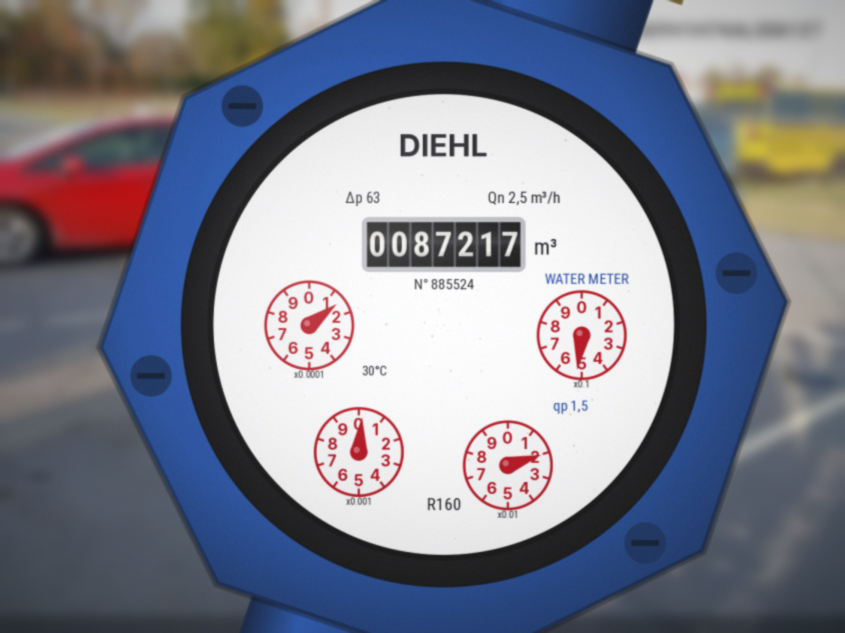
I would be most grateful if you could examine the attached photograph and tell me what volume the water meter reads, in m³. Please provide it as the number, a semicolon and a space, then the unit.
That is 87217.5201; m³
